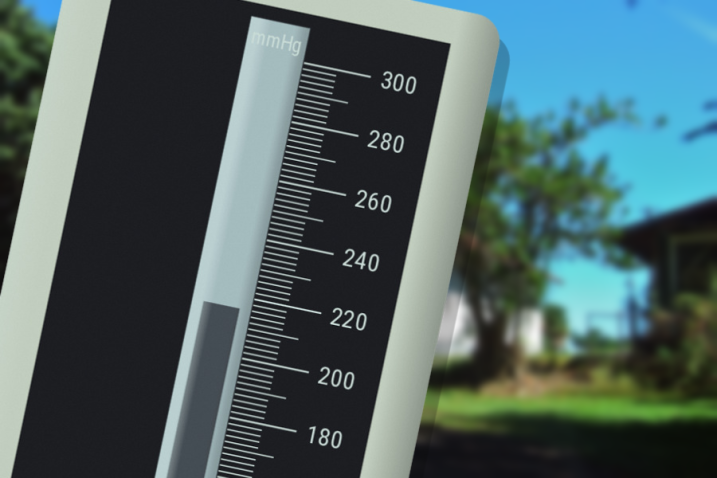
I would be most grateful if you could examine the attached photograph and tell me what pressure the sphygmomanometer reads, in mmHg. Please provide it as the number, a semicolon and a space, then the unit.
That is 216; mmHg
